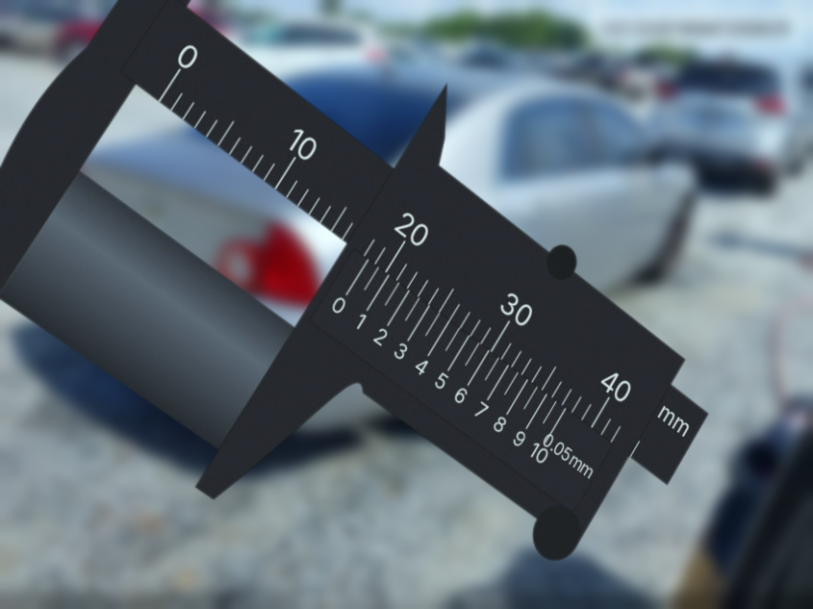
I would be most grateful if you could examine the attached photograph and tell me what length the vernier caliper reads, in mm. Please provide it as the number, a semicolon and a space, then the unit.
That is 18.4; mm
